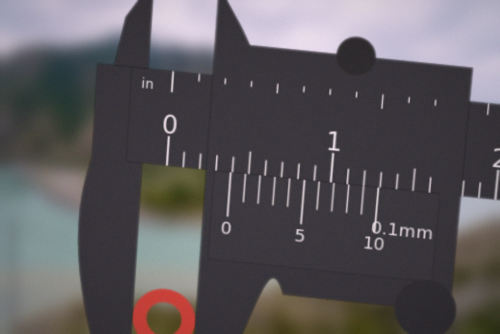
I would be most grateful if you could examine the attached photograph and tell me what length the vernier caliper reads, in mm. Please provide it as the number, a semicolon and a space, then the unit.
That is 3.9; mm
